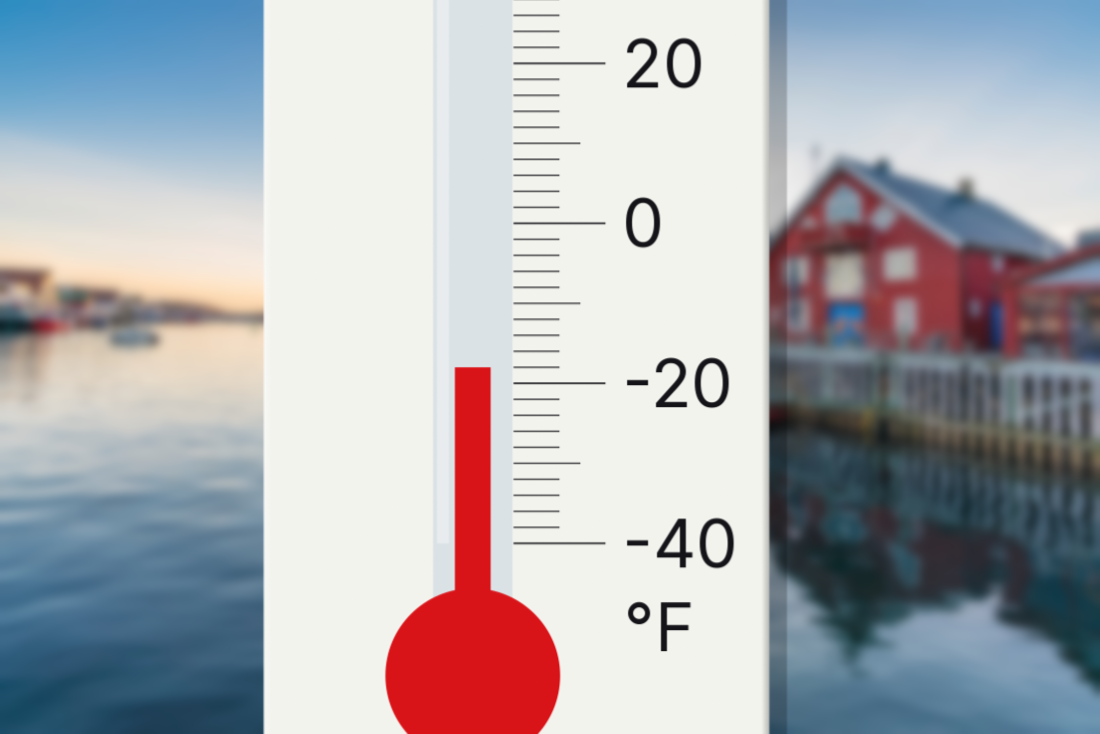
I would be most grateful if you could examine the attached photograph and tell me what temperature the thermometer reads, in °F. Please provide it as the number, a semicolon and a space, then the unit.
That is -18; °F
